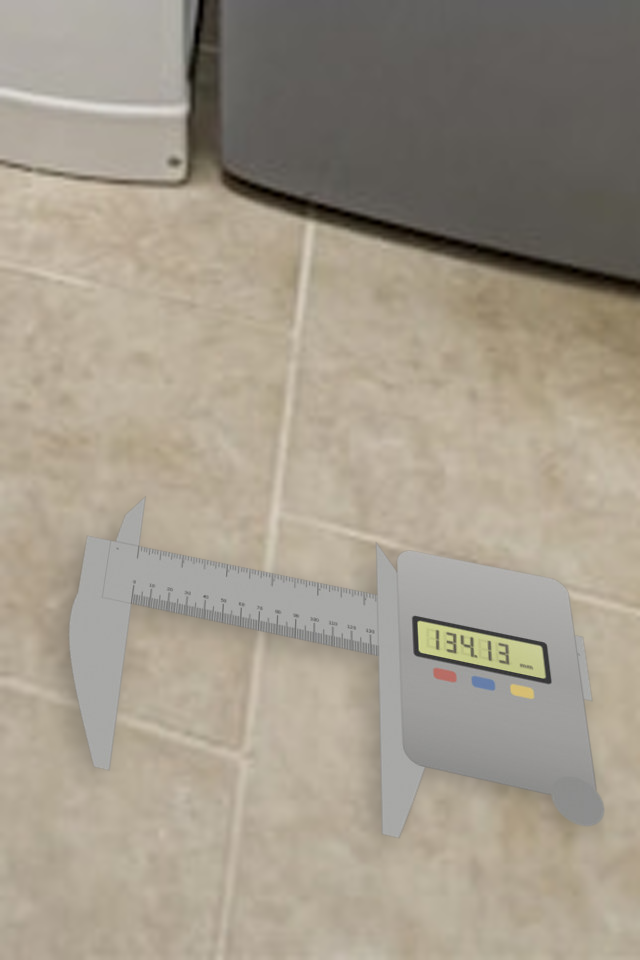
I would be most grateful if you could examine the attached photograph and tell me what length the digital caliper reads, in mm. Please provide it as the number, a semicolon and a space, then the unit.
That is 134.13; mm
